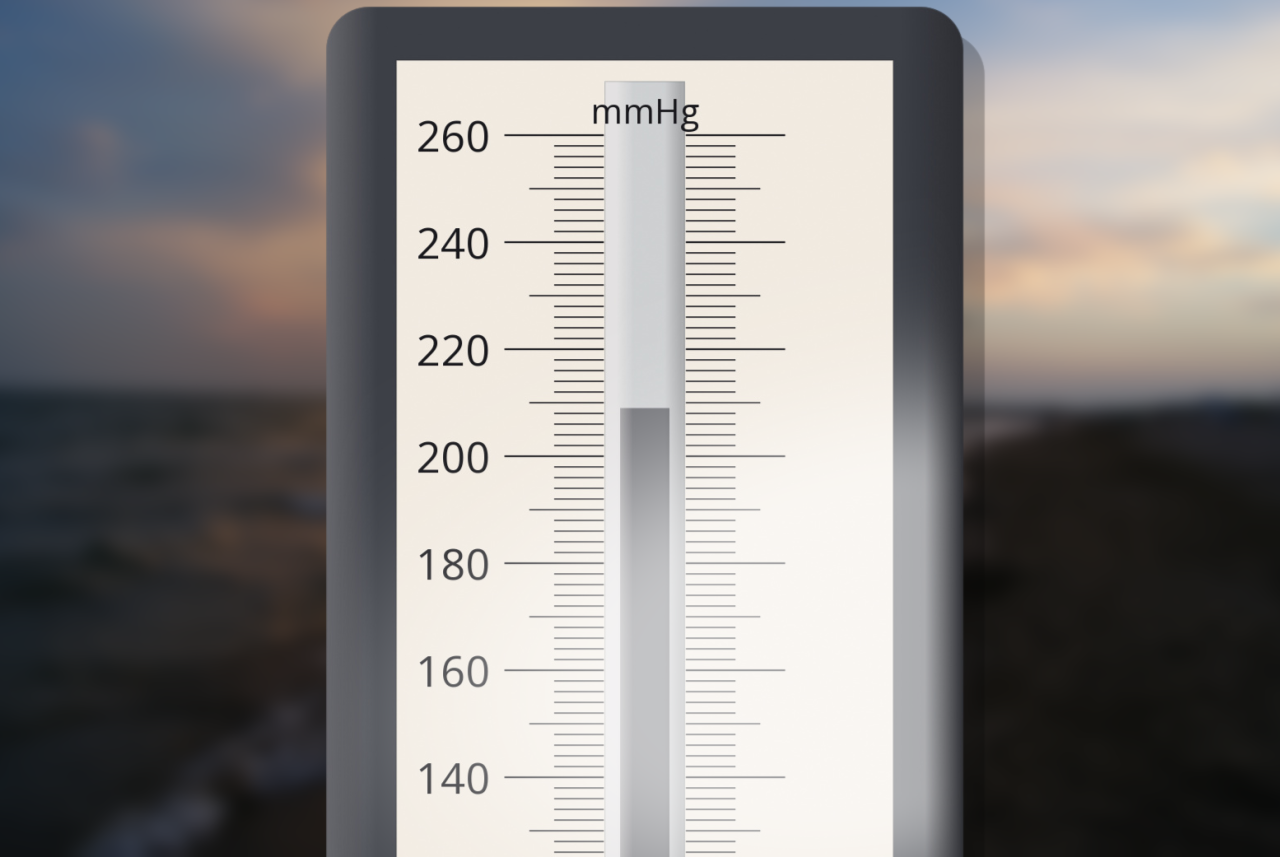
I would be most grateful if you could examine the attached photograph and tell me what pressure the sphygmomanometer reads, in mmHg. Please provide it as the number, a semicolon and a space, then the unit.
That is 209; mmHg
